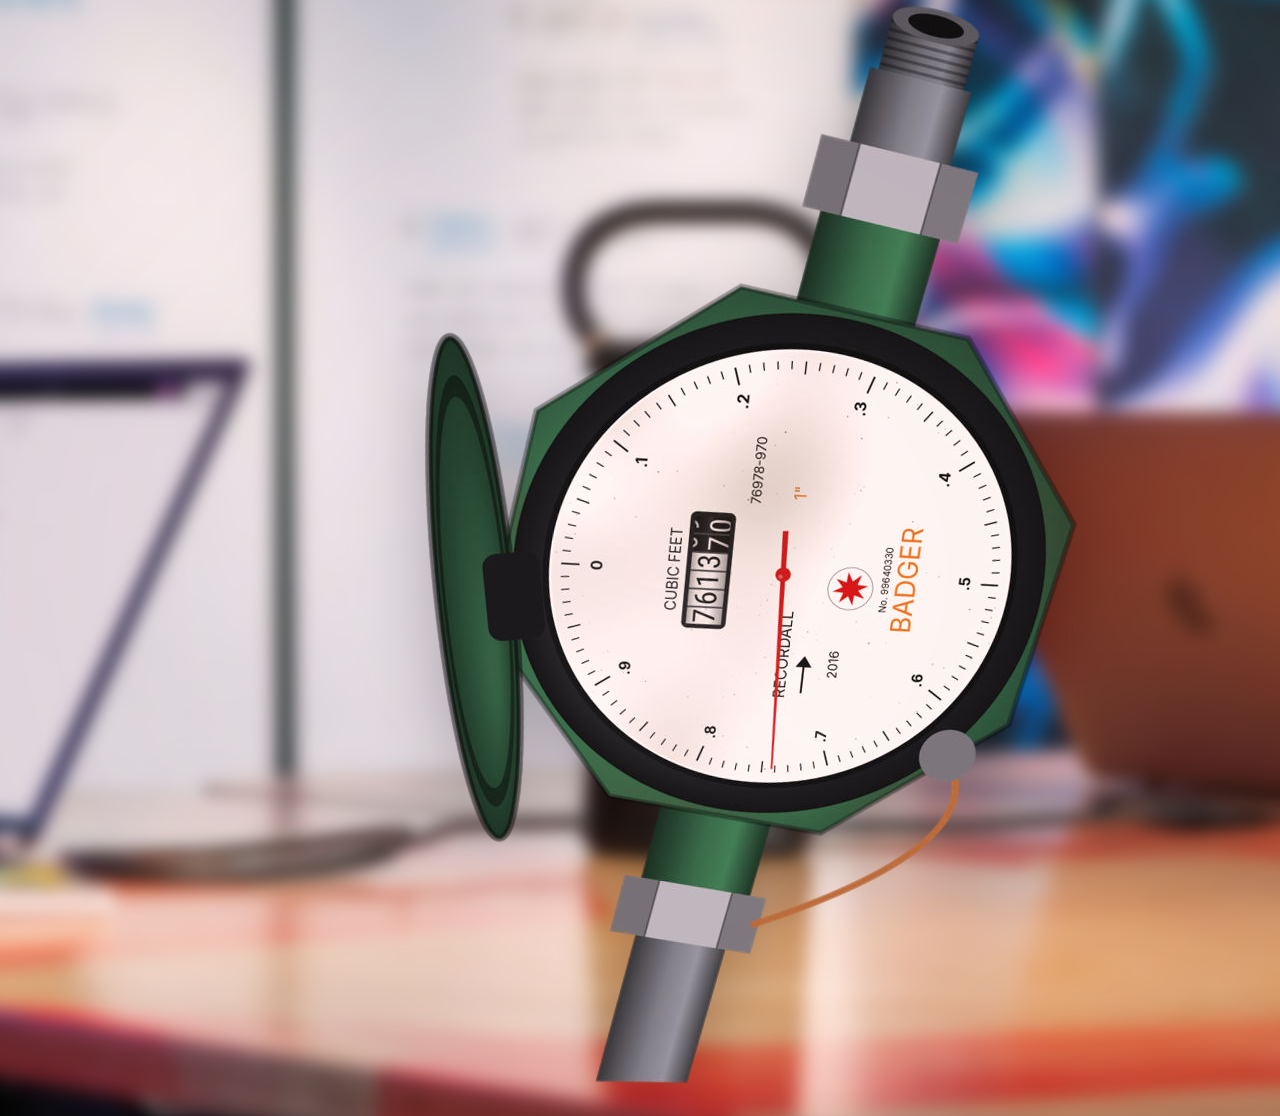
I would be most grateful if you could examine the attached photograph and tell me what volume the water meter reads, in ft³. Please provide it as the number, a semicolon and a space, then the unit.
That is 761369.74; ft³
